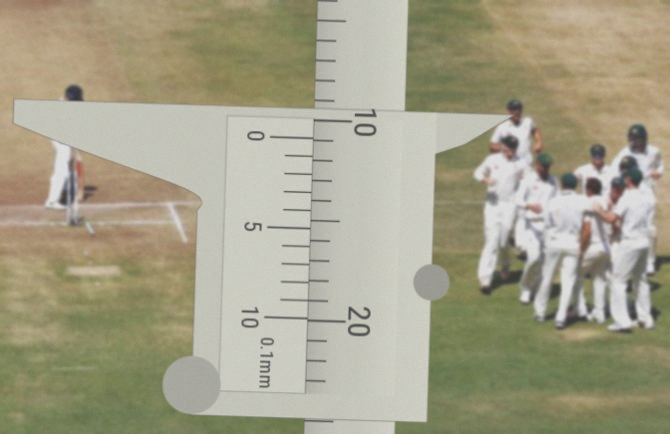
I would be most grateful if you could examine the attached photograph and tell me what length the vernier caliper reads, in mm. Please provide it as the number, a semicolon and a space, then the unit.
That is 10.9; mm
